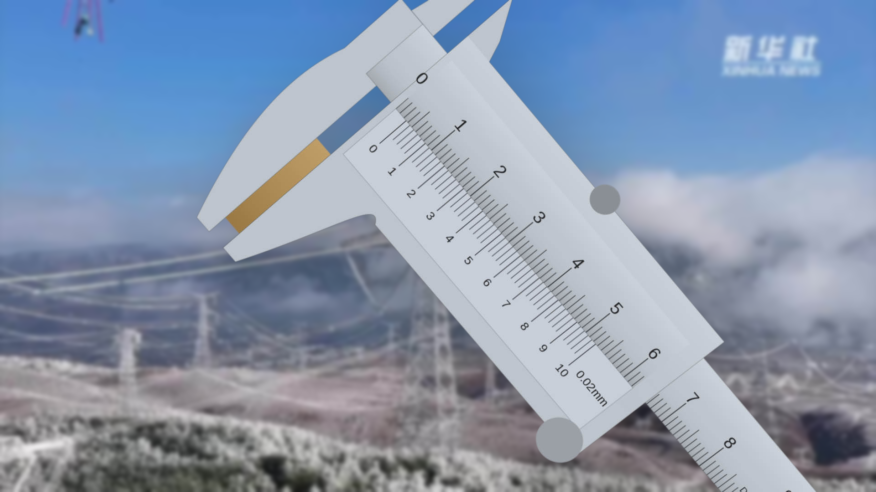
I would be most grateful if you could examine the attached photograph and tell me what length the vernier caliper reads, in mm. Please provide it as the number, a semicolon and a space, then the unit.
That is 3.6; mm
